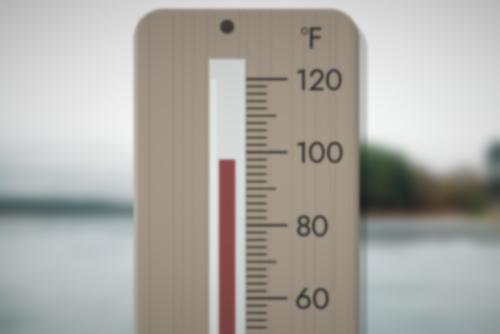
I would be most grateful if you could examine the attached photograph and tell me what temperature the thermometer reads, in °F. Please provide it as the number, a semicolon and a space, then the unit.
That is 98; °F
